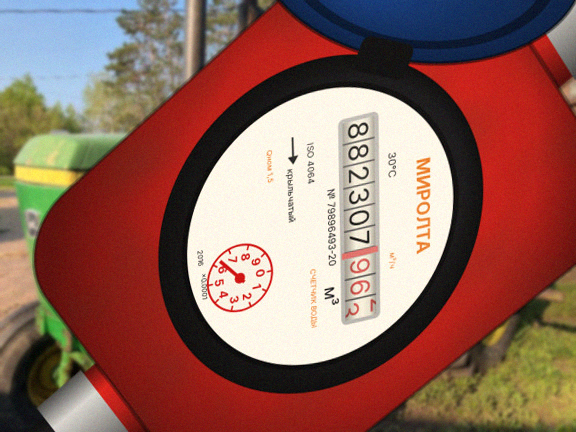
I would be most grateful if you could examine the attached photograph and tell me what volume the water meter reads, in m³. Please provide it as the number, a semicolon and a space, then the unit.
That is 882307.9626; m³
